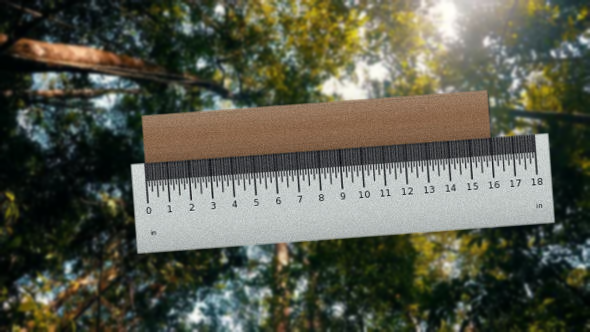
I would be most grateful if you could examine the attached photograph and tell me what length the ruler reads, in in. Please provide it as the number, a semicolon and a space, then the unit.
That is 16; in
